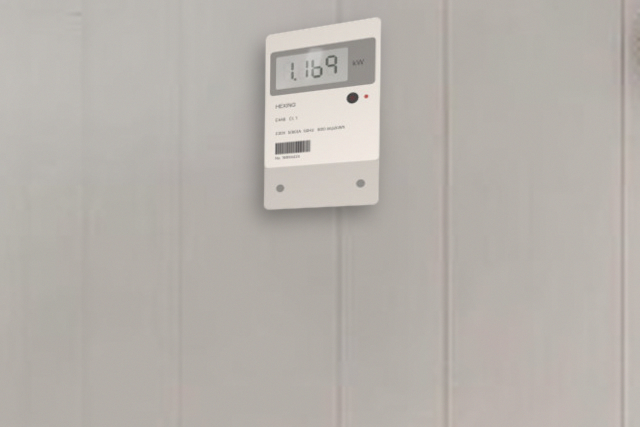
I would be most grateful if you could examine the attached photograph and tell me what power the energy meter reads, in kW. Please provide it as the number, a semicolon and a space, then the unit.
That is 1.169; kW
